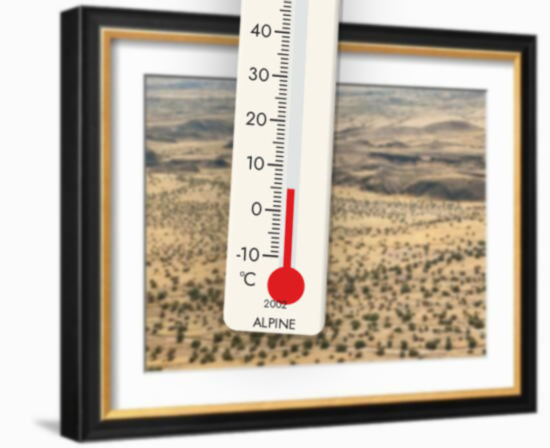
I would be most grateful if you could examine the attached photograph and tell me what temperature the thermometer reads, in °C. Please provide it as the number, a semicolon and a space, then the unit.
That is 5; °C
